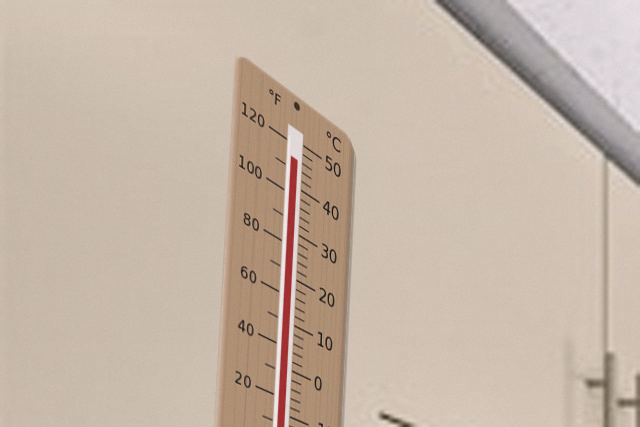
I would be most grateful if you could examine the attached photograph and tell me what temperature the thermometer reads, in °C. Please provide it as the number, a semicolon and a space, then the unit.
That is 46; °C
